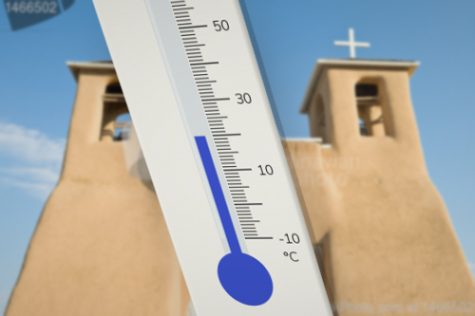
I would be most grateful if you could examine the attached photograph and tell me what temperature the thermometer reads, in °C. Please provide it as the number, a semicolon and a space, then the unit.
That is 20; °C
